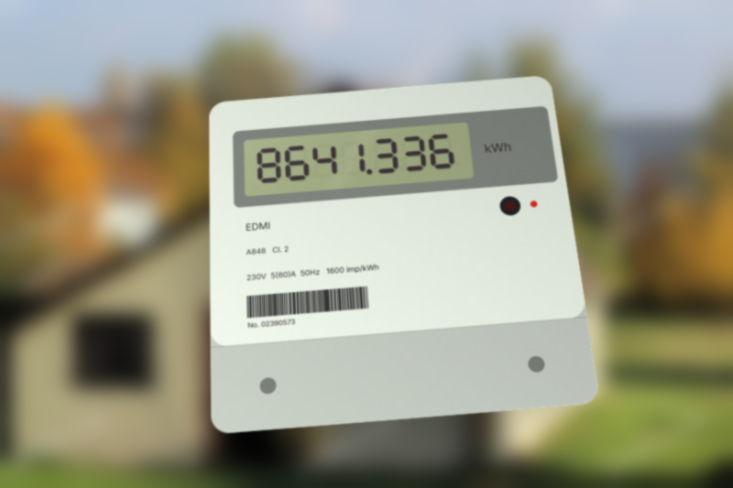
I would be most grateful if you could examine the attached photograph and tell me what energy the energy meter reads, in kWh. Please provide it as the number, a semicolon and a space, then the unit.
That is 8641.336; kWh
